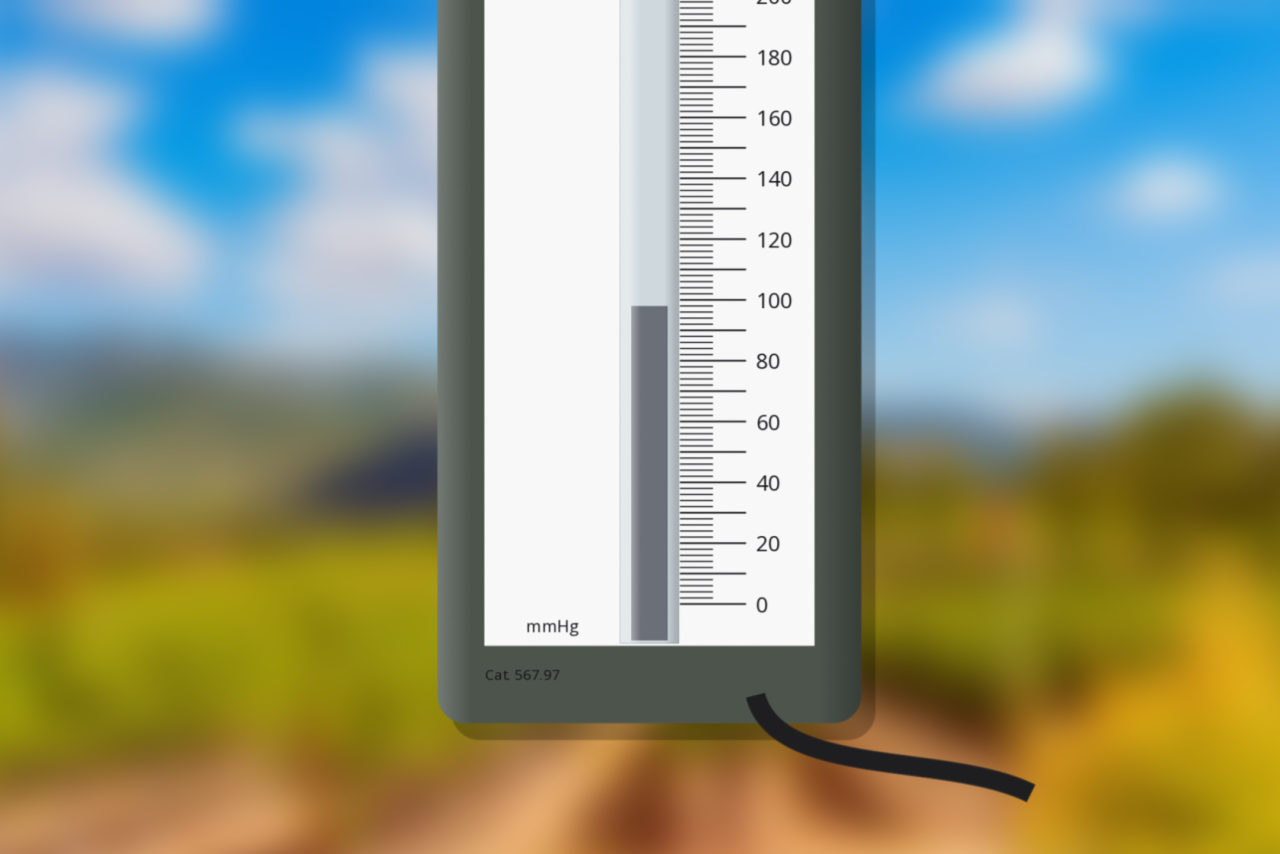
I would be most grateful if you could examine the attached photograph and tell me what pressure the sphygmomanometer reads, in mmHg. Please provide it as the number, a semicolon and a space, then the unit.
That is 98; mmHg
